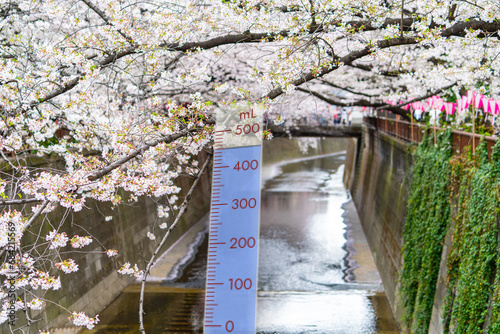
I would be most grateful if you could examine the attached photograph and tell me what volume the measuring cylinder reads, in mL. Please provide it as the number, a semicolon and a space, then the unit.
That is 450; mL
